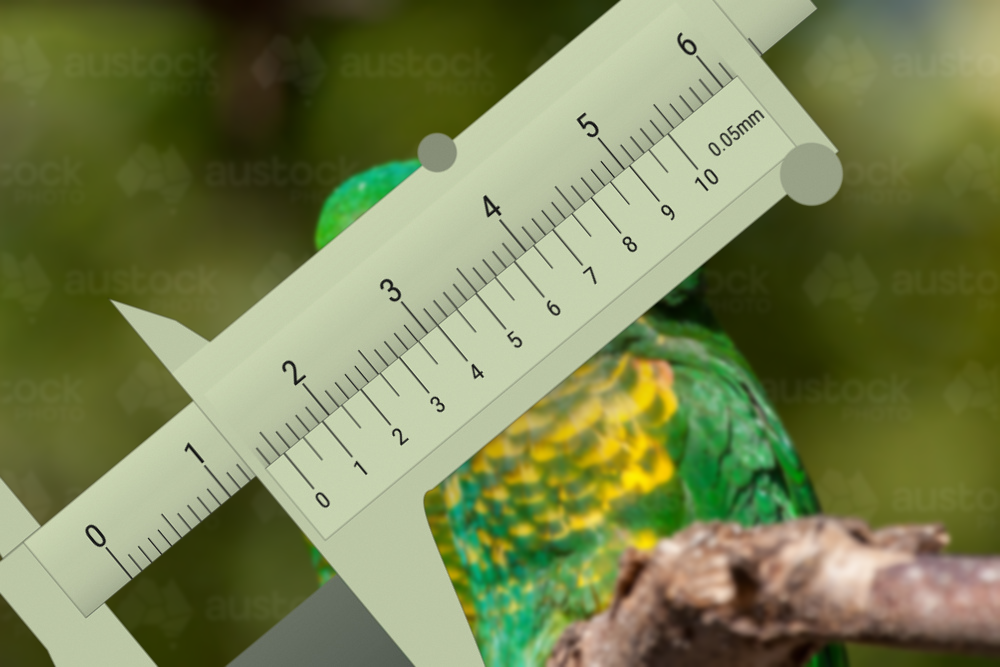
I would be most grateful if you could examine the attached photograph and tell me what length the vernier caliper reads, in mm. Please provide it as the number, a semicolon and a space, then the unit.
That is 15.4; mm
